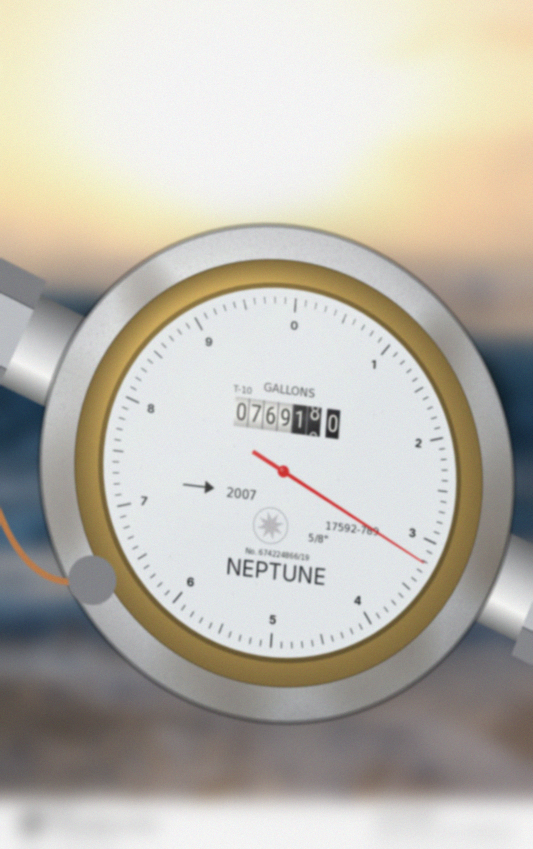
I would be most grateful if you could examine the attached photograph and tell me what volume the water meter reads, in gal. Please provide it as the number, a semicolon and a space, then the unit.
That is 769183.2; gal
